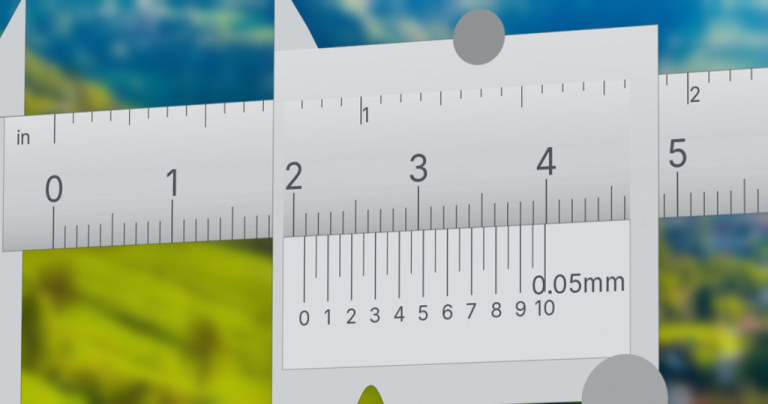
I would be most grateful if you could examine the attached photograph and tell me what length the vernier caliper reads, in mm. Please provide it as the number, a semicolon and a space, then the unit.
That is 20.9; mm
